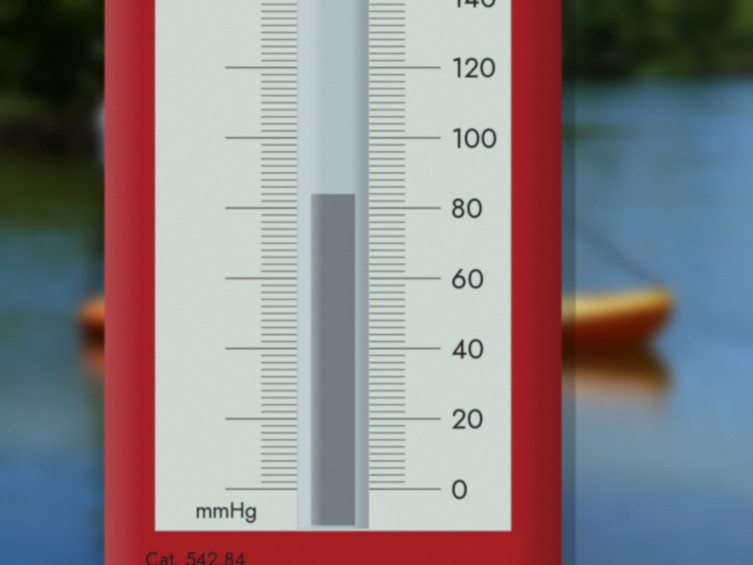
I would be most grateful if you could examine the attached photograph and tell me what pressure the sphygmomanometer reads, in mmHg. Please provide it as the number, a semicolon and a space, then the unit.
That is 84; mmHg
